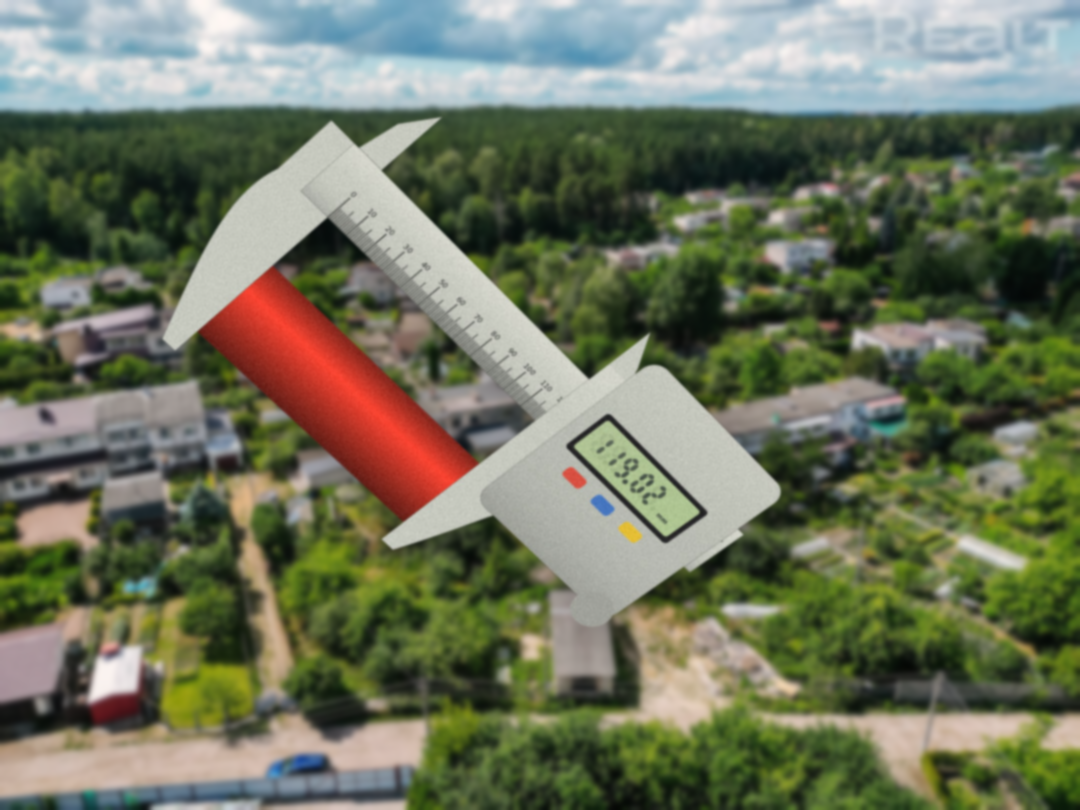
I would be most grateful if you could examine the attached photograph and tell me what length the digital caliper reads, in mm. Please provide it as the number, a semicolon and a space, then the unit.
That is 119.02; mm
